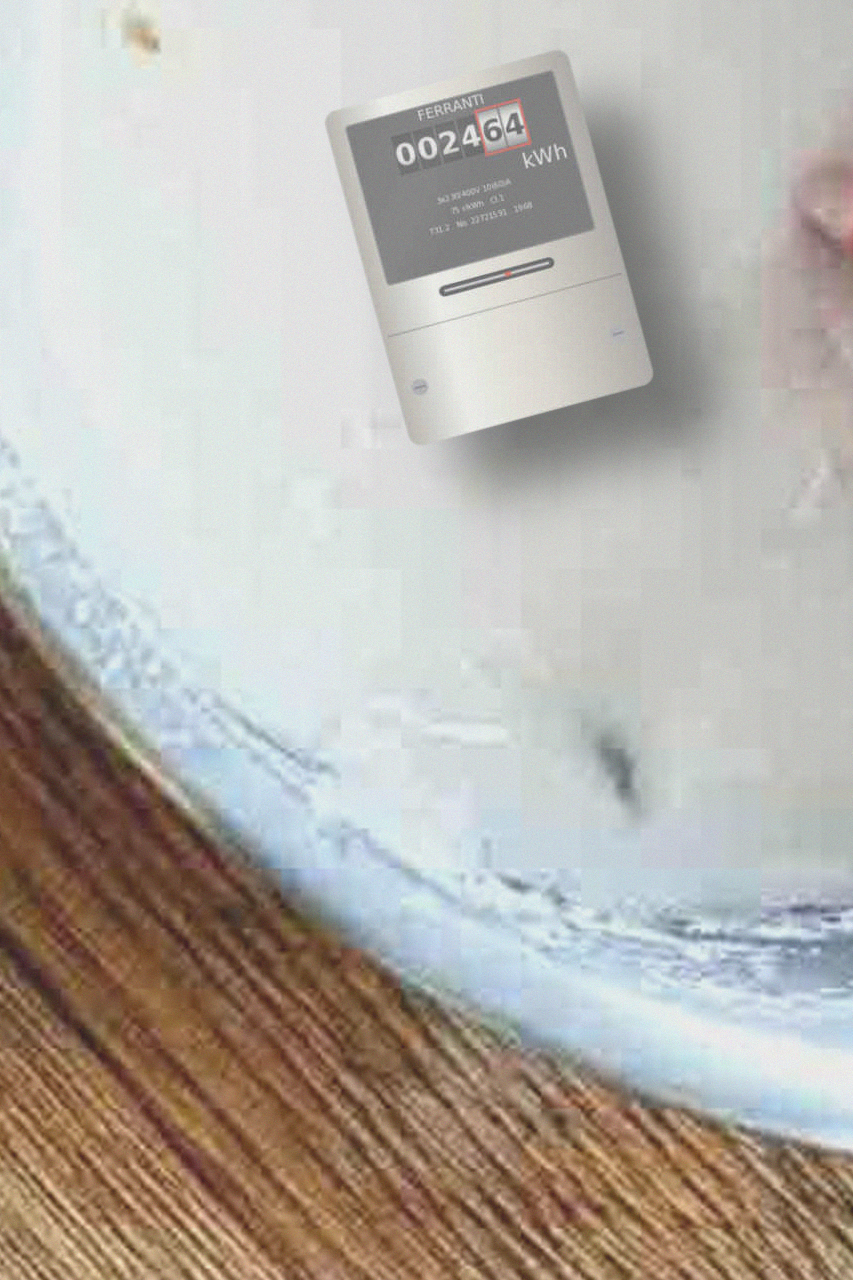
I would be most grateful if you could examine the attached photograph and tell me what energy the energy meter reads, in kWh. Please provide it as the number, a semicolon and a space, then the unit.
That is 24.64; kWh
